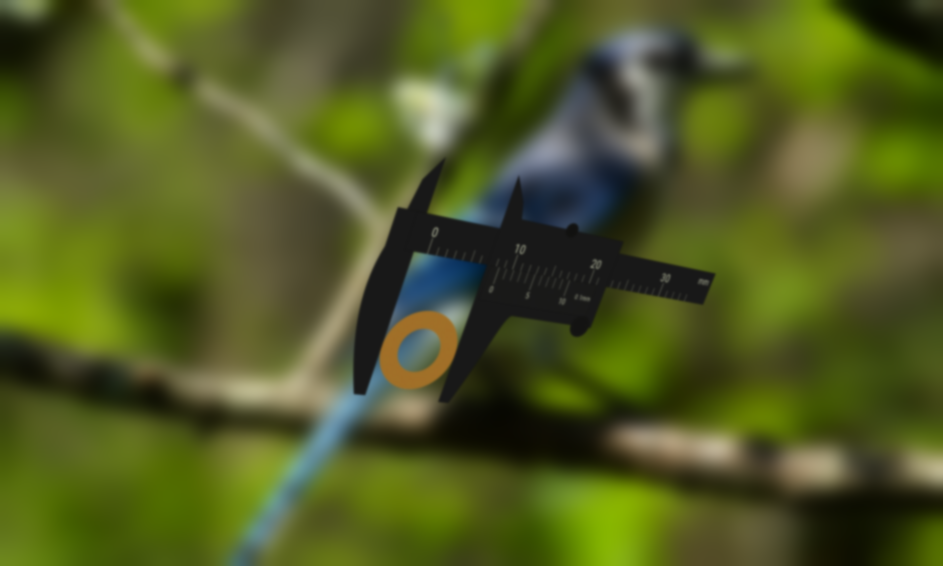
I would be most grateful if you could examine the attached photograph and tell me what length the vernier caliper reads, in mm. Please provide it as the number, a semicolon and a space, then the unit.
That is 8.4; mm
